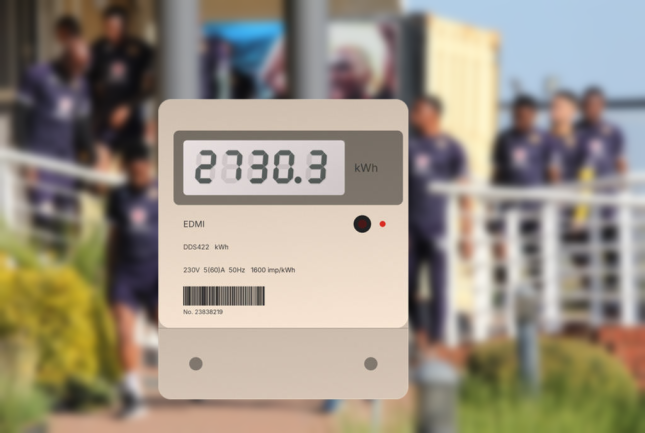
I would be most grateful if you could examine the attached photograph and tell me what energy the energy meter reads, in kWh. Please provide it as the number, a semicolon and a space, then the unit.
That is 2730.3; kWh
